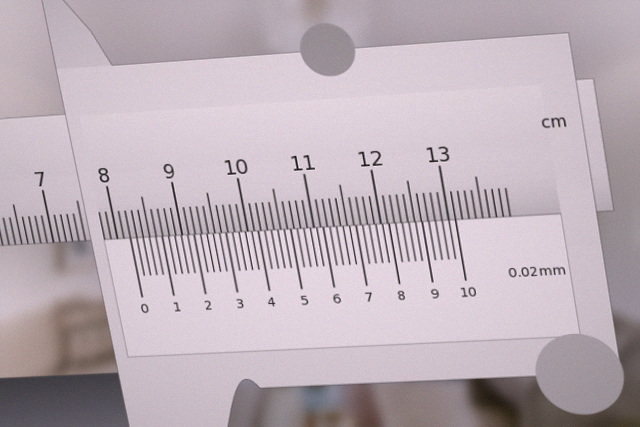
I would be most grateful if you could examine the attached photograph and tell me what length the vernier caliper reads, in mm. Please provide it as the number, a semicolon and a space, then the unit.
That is 82.0; mm
